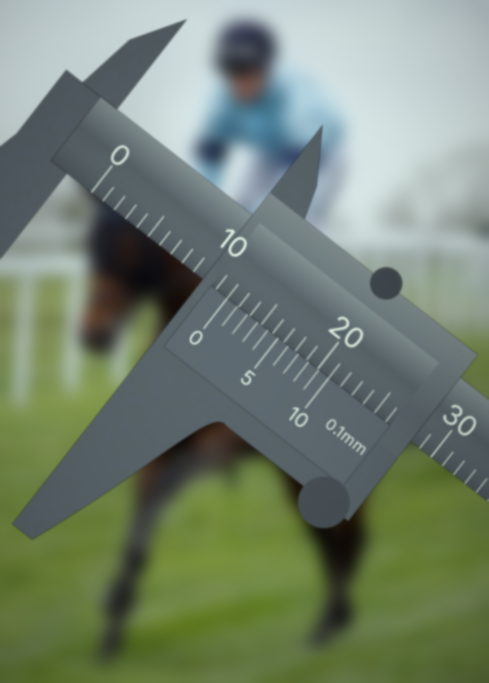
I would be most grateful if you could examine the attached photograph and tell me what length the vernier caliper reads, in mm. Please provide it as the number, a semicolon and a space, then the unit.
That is 12.0; mm
